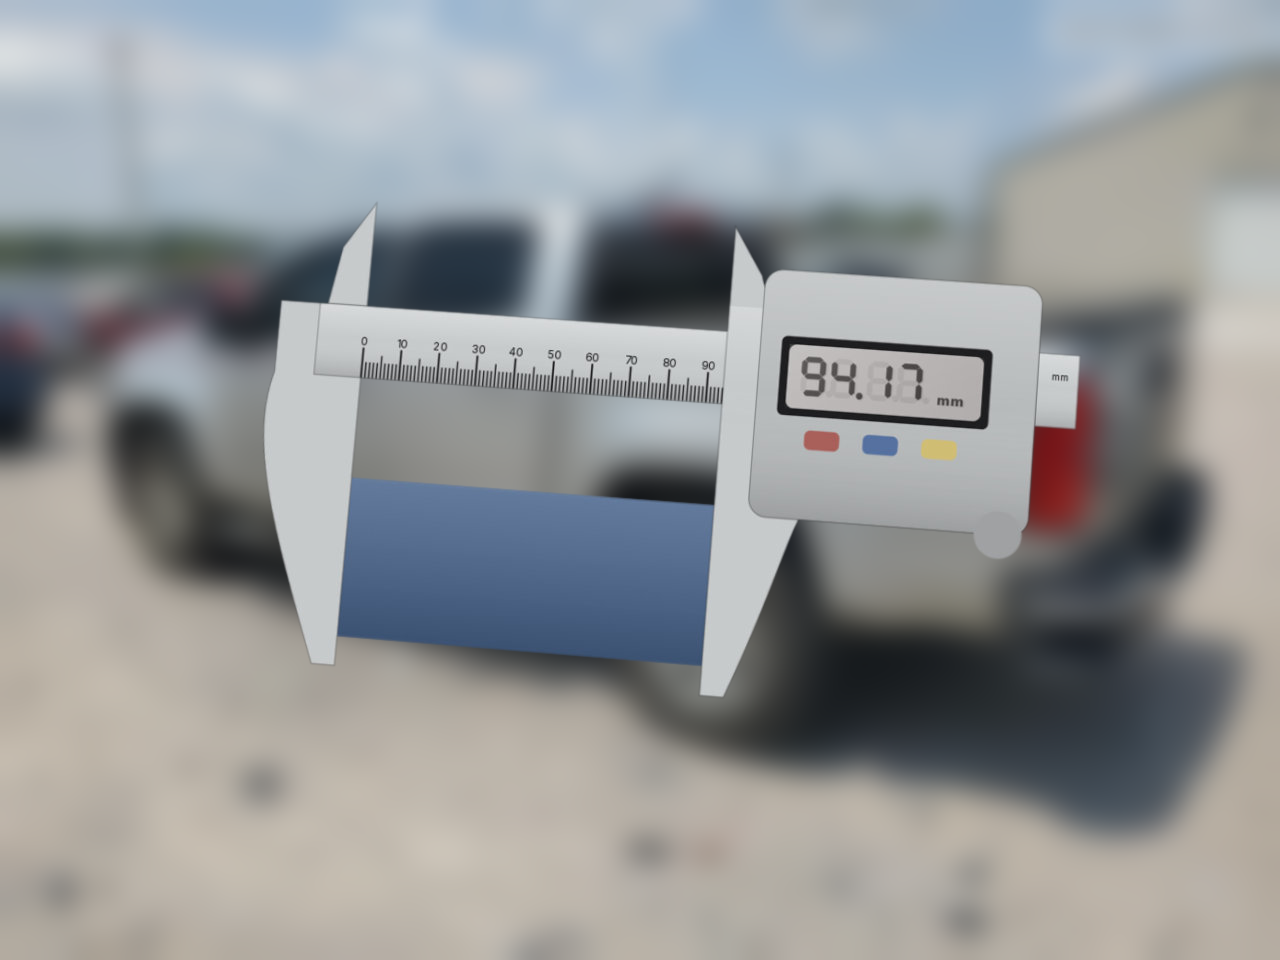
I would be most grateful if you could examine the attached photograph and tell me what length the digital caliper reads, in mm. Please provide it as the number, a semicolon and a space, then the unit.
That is 94.17; mm
